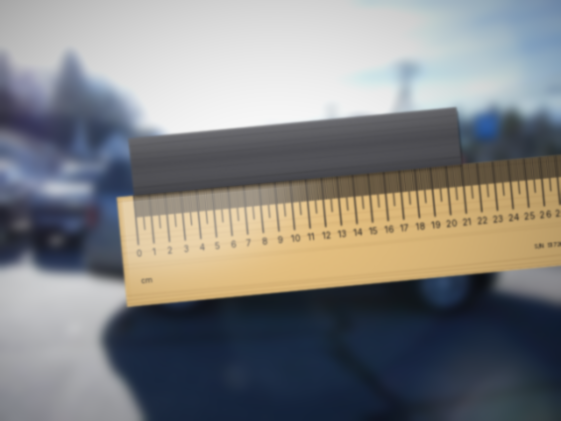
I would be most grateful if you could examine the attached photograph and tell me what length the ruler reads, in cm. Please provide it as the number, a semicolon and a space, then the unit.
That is 21; cm
